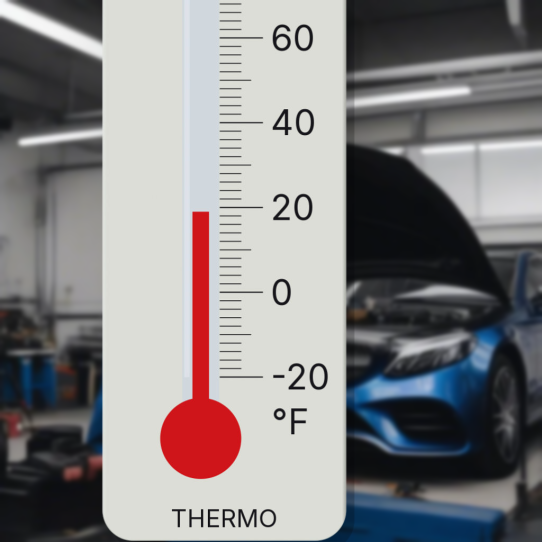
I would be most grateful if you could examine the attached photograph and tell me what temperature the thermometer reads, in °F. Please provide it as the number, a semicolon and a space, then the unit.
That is 19; °F
